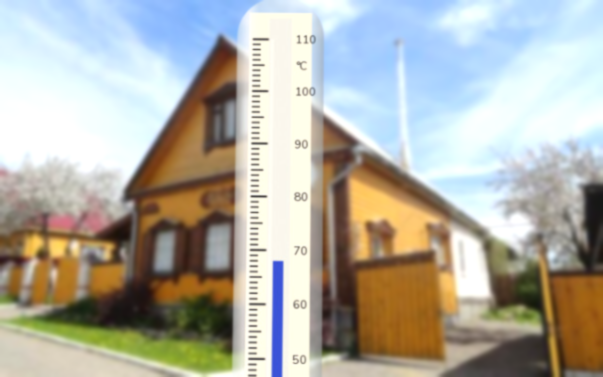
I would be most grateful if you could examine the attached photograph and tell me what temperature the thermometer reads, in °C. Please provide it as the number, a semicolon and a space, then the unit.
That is 68; °C
